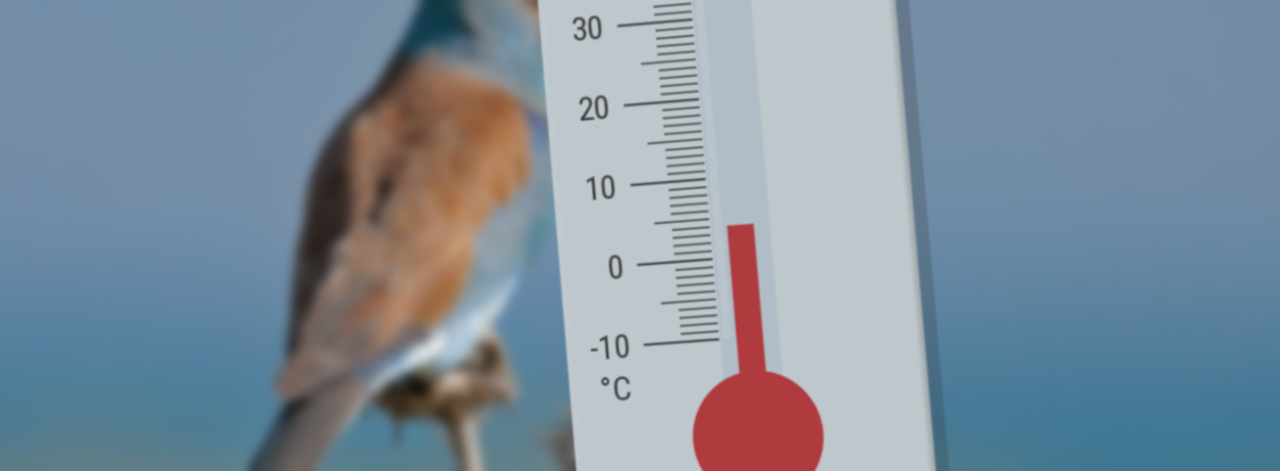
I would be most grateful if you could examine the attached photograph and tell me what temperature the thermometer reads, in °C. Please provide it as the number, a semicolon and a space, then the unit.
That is 4; °C
